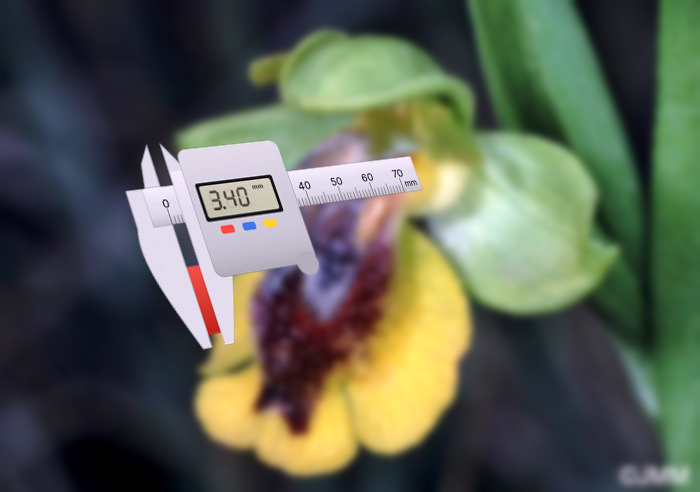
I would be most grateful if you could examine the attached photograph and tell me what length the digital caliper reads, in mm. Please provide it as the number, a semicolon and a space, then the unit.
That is 3.40; mm
